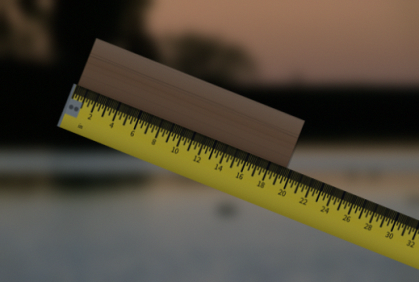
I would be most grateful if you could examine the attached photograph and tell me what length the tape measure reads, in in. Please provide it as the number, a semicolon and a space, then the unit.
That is 19.5; in
